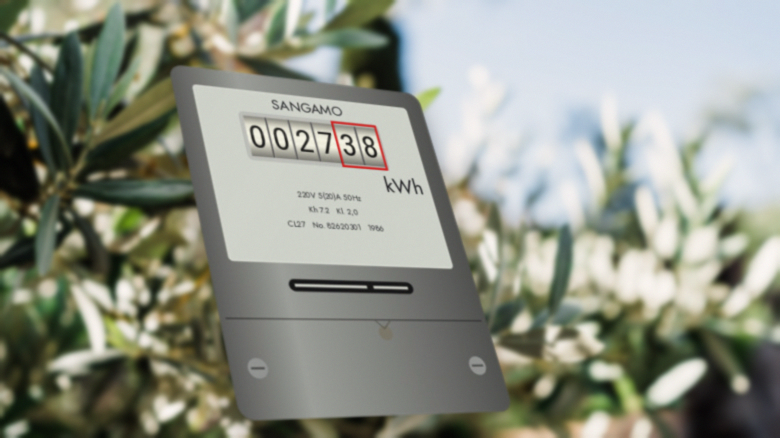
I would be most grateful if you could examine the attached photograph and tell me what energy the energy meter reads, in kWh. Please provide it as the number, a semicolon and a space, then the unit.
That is 27.38; kWh
